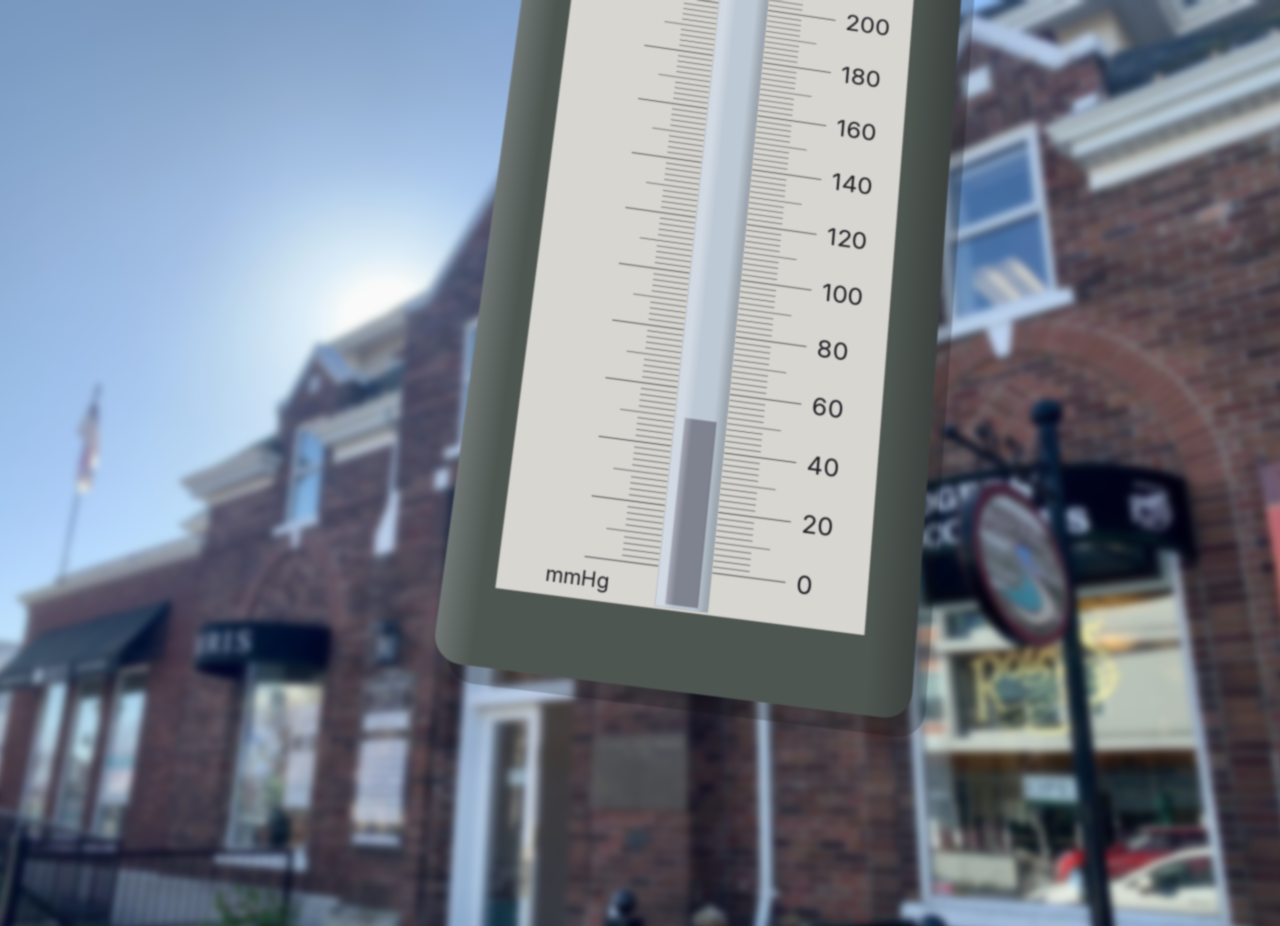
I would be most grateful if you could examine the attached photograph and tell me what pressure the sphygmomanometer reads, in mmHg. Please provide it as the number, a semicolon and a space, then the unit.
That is 50; mmHg
